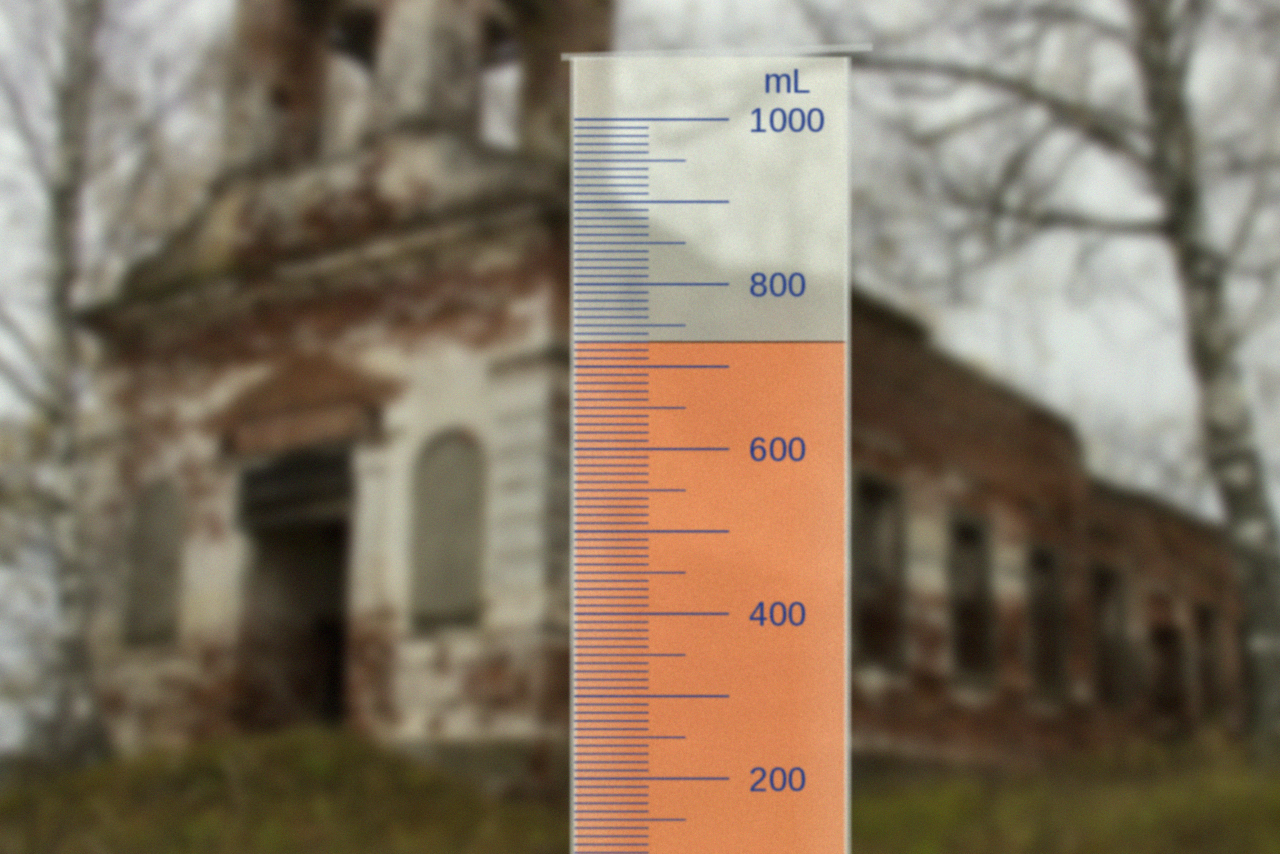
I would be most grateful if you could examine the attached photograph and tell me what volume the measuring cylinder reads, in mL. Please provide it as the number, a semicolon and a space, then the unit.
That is 730; mL
